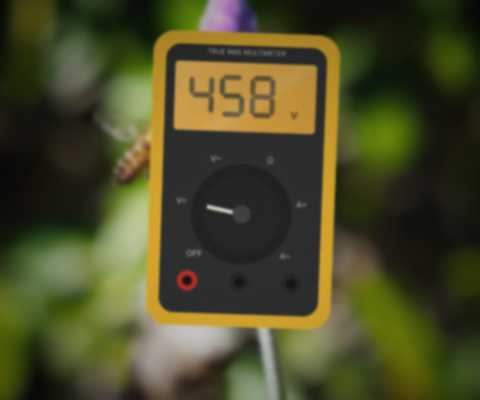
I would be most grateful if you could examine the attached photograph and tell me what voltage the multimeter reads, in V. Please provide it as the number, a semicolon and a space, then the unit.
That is 458; V
